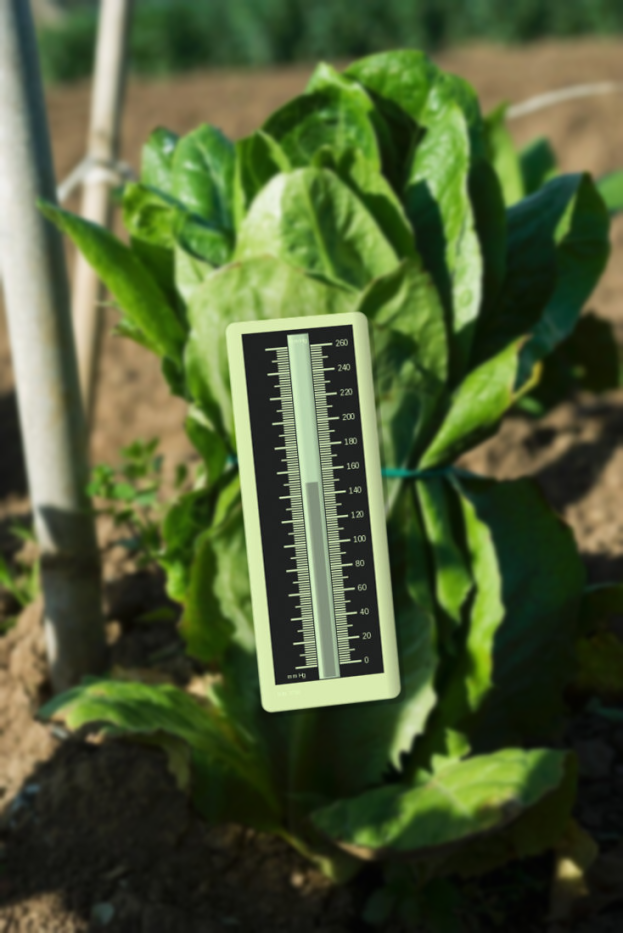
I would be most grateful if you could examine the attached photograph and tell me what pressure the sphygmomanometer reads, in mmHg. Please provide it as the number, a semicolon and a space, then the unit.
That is 150; mmHg
